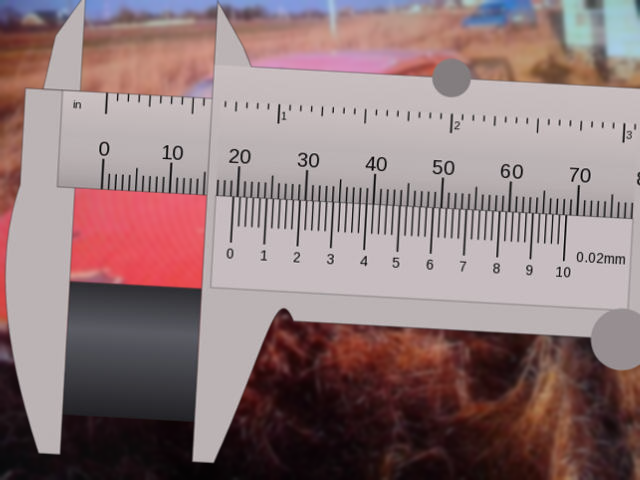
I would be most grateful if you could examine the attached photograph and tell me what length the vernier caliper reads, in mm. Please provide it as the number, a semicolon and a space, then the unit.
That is 19.4; mm
